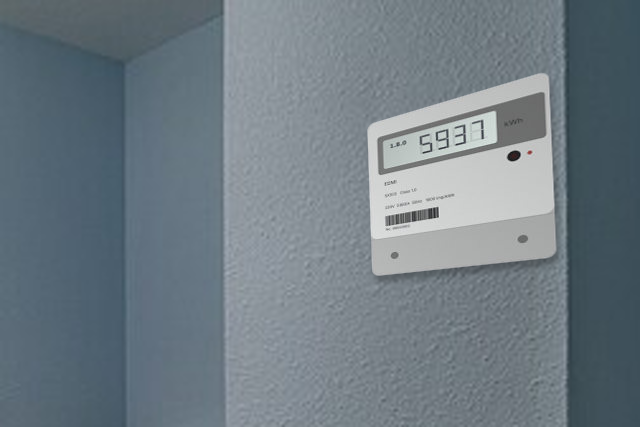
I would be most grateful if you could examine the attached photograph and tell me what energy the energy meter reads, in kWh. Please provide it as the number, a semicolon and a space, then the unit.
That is 5937; kWh
